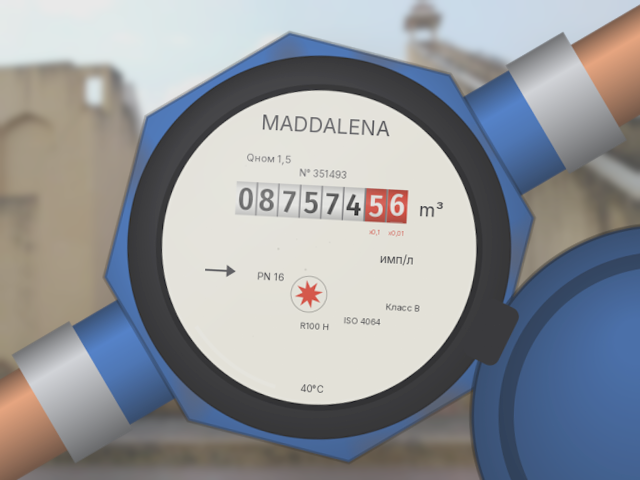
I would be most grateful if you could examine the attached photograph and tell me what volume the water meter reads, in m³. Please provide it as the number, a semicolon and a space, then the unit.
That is 87574.56; m³
